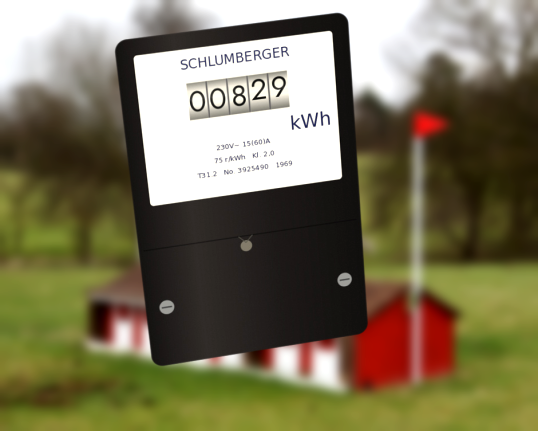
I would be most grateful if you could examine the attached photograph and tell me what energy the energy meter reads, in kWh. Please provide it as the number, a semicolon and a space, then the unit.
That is 829; kWh
